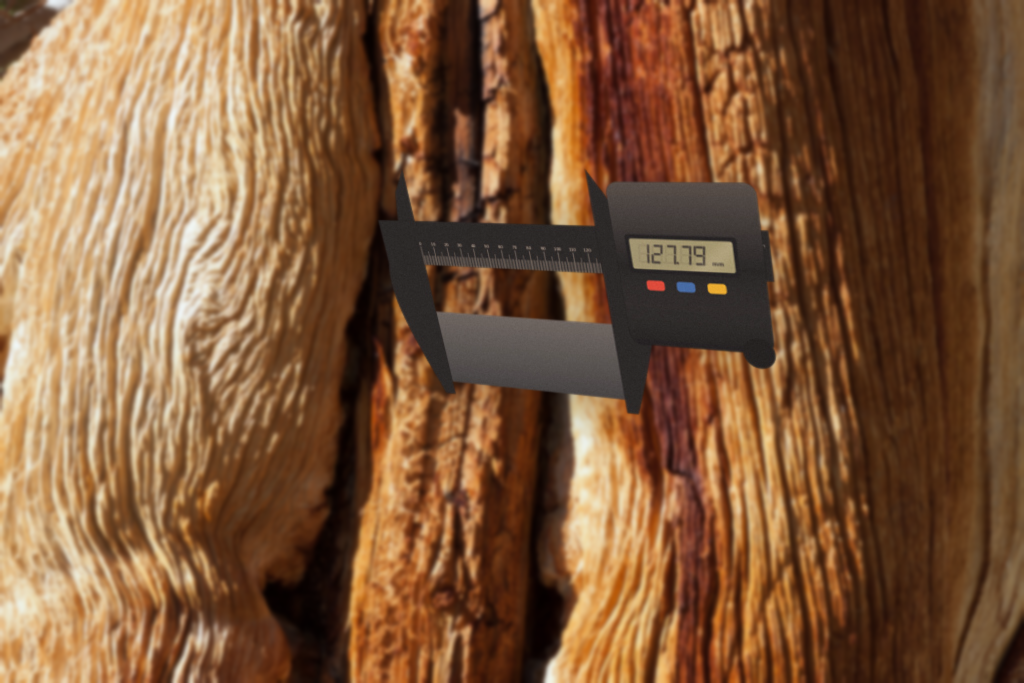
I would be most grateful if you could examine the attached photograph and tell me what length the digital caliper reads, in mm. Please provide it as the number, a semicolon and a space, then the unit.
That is 127.79; mm
